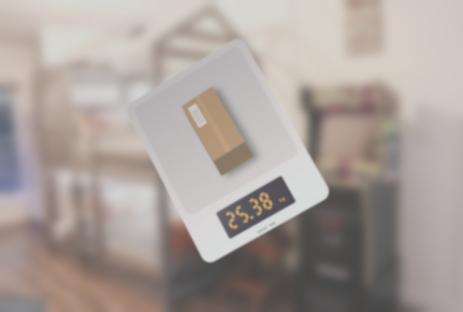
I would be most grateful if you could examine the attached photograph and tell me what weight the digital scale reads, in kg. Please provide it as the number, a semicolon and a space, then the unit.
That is 25.38; kg
